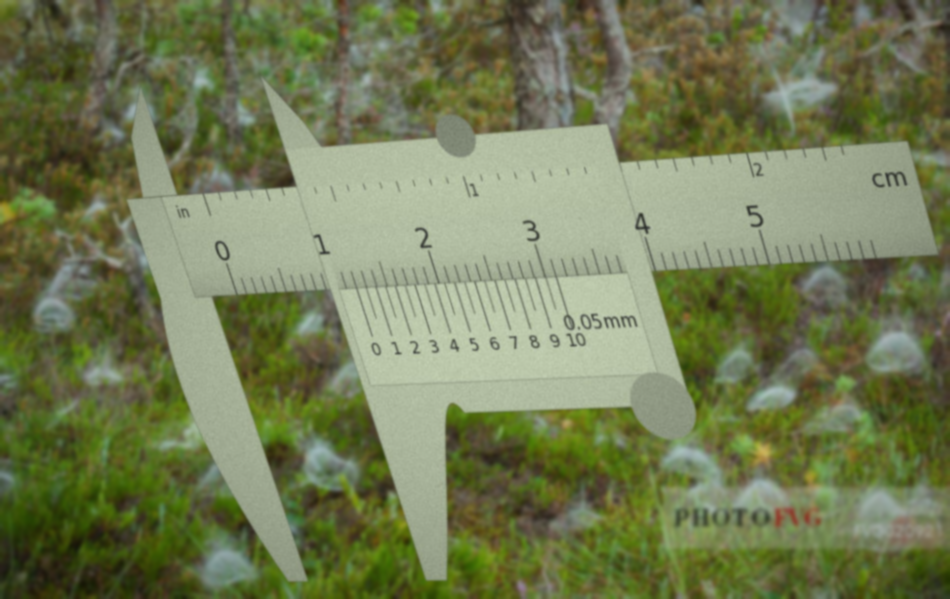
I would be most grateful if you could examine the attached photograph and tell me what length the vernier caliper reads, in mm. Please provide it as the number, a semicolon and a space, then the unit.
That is 12.0; mm
